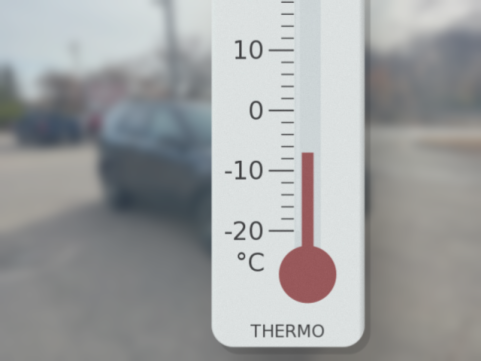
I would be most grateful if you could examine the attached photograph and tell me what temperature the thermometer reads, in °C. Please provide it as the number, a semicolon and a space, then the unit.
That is -7; °C
